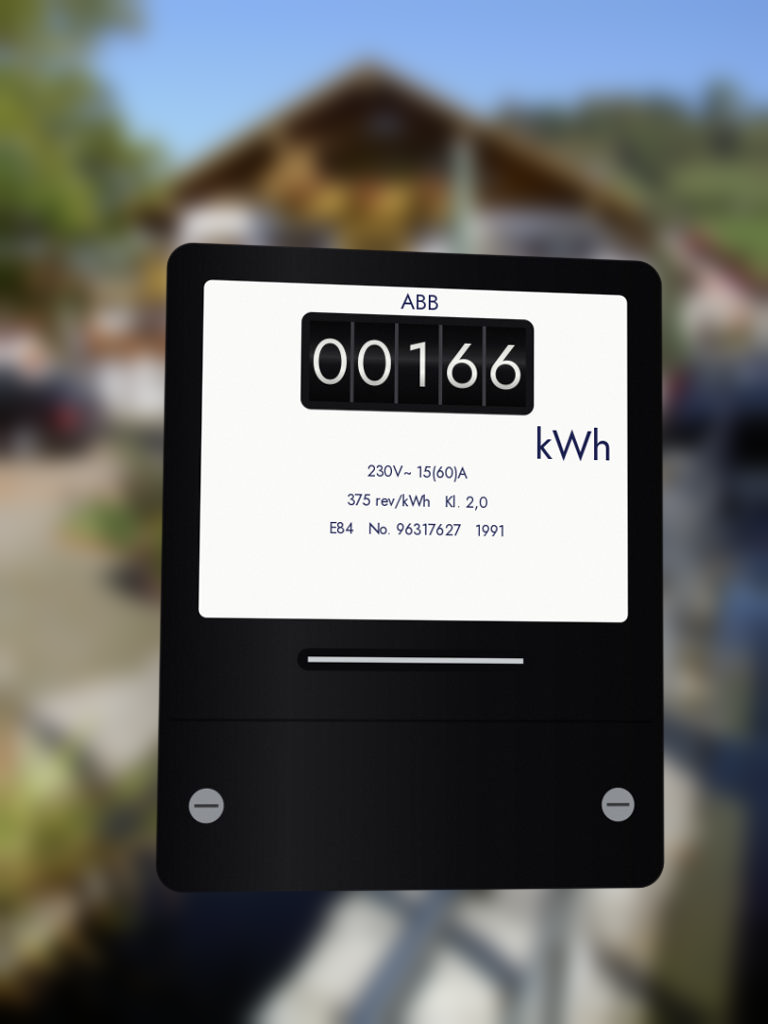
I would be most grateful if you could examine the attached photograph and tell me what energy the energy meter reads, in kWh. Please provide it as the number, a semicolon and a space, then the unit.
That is 166; kWh
